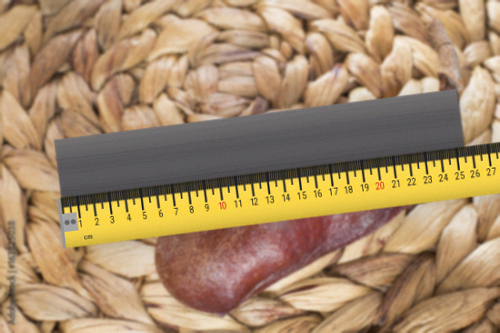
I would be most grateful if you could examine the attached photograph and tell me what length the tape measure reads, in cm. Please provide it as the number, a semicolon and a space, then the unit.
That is 25.5; cm
